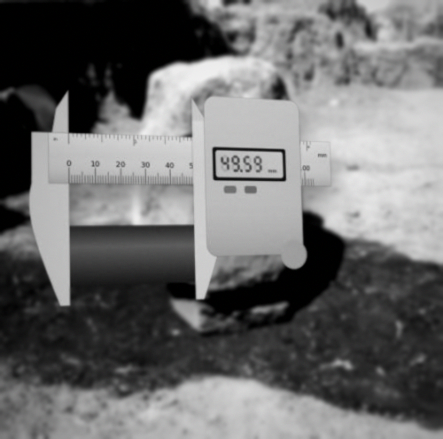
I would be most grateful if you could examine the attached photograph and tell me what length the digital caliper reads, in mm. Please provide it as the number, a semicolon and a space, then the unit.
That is 49.59; mm
